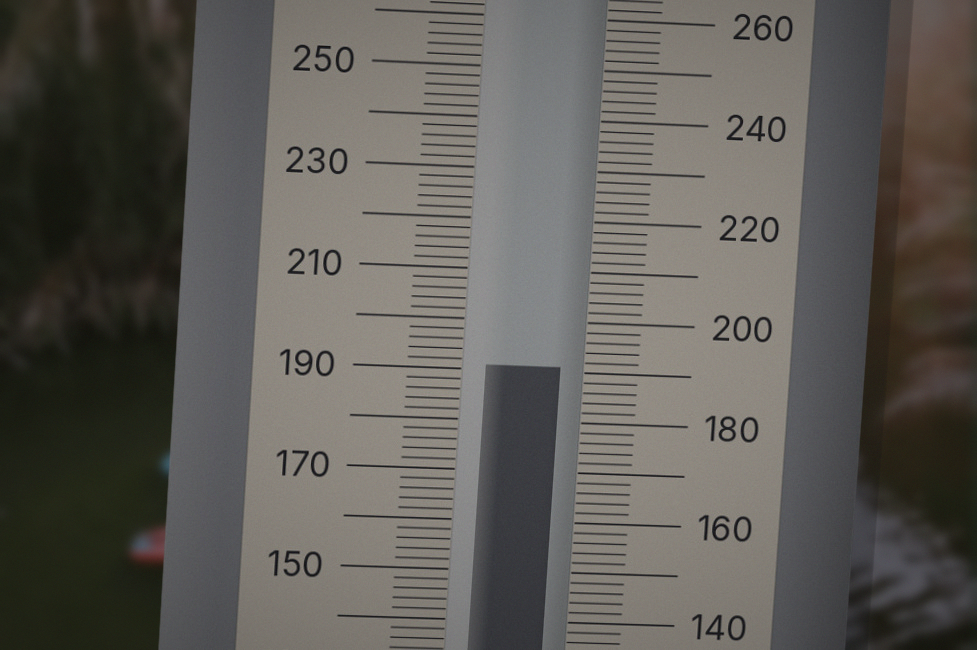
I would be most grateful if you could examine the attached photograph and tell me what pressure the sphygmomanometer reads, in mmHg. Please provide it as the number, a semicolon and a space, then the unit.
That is 191; mmHg
